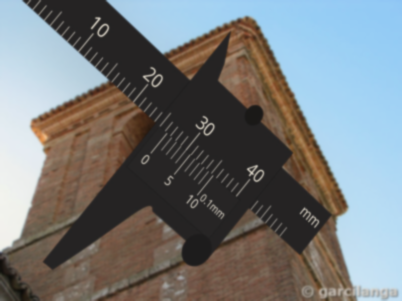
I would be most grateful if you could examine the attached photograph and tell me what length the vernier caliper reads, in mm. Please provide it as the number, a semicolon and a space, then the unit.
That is 26.4; mm
